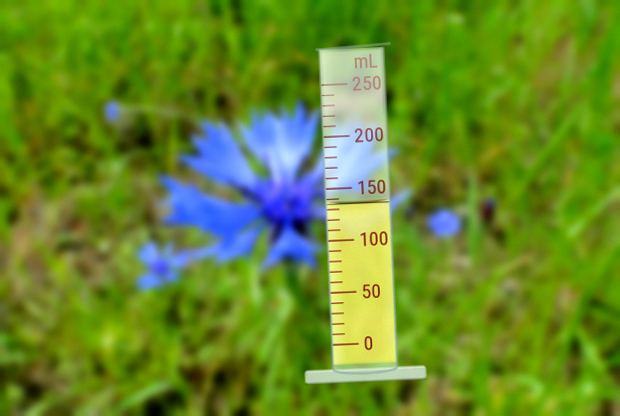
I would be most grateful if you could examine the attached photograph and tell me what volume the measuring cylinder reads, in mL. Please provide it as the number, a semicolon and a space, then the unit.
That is 135; mL
